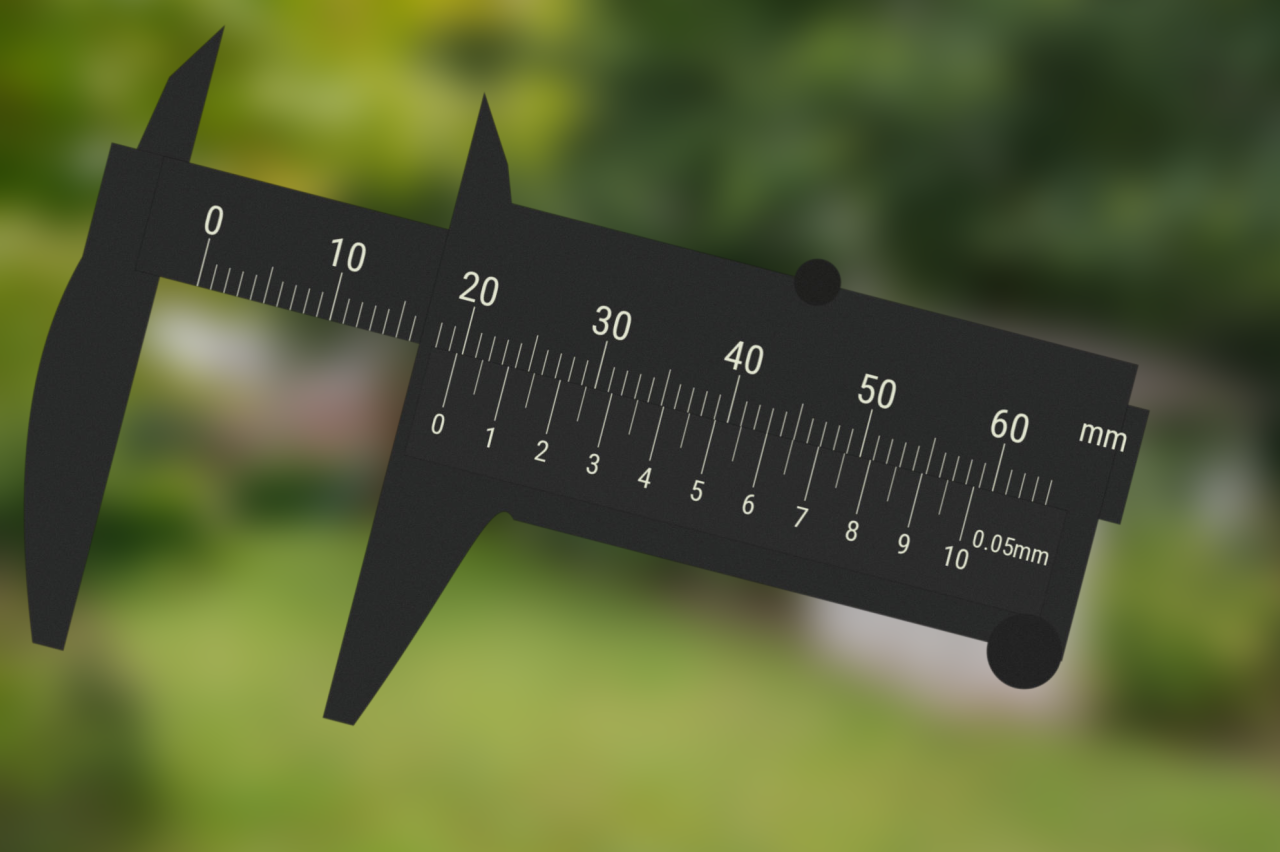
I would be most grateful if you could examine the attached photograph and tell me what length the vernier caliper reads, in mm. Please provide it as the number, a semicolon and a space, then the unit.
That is 19.6; mm
